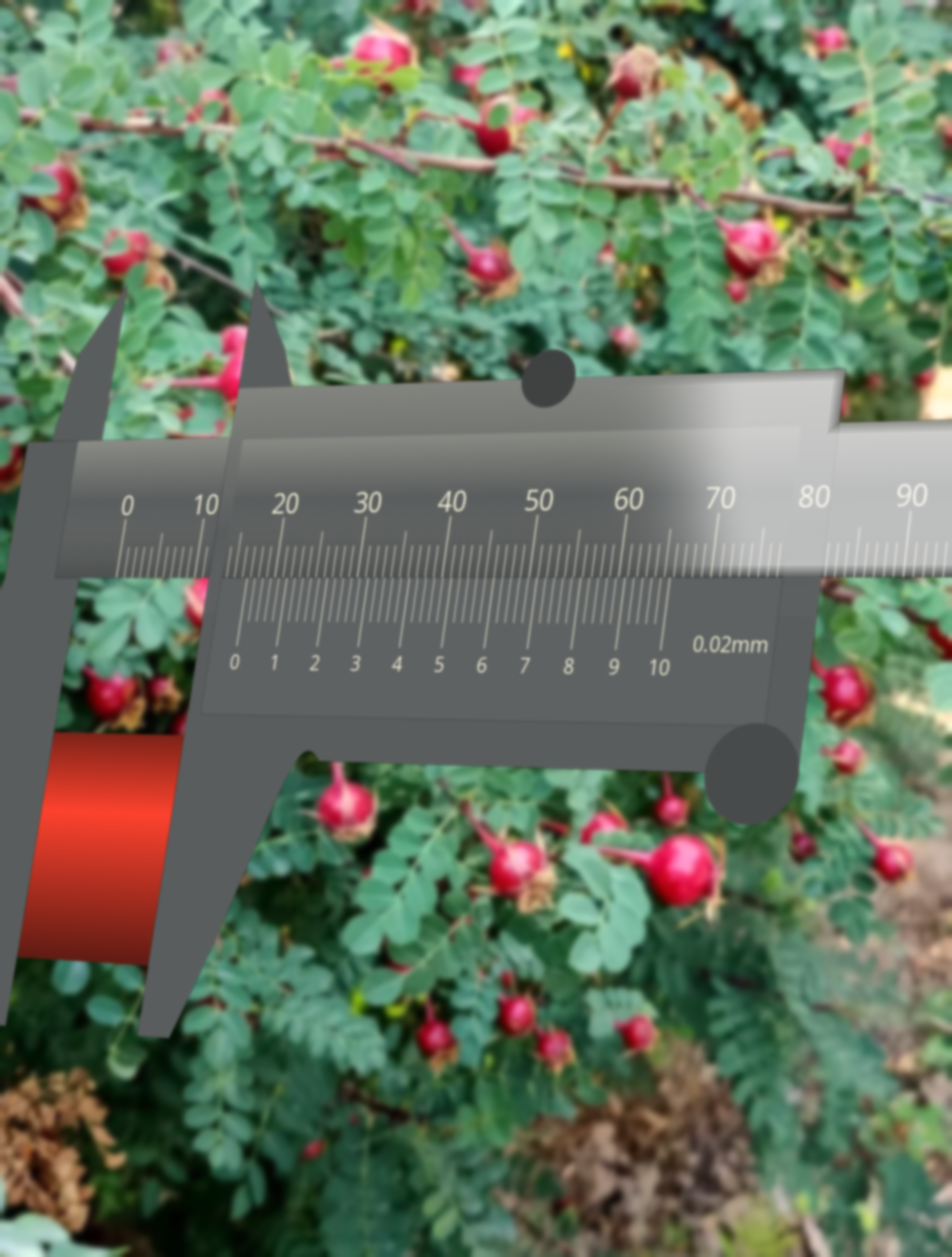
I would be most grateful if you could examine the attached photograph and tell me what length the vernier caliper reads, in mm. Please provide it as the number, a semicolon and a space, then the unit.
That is 16.6; mm
